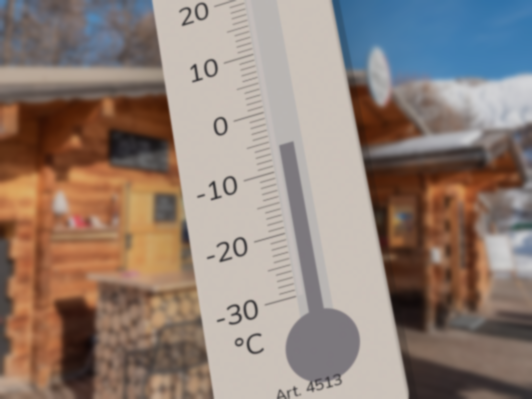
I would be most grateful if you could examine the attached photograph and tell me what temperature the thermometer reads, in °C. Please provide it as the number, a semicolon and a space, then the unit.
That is -6; °C
